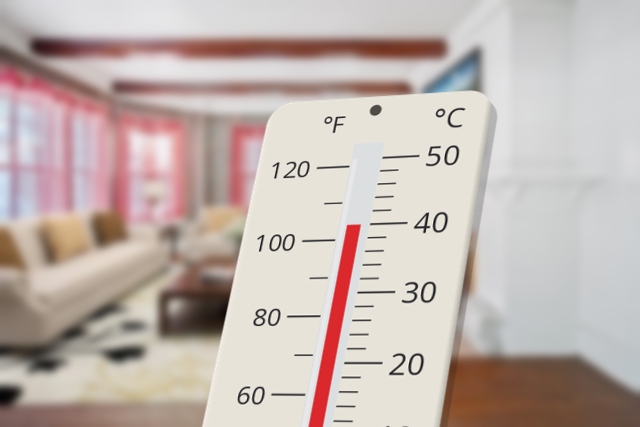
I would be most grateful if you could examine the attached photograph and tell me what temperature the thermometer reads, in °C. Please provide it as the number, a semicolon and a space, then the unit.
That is 40; °C
